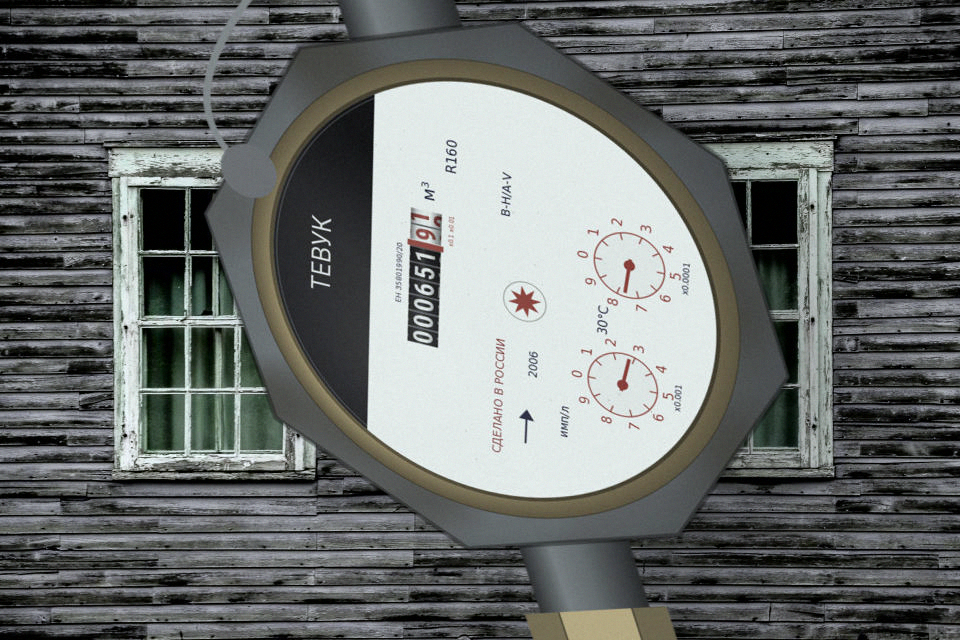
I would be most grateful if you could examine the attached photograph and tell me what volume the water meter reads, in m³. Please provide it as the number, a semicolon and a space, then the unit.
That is 651.9127; m³
